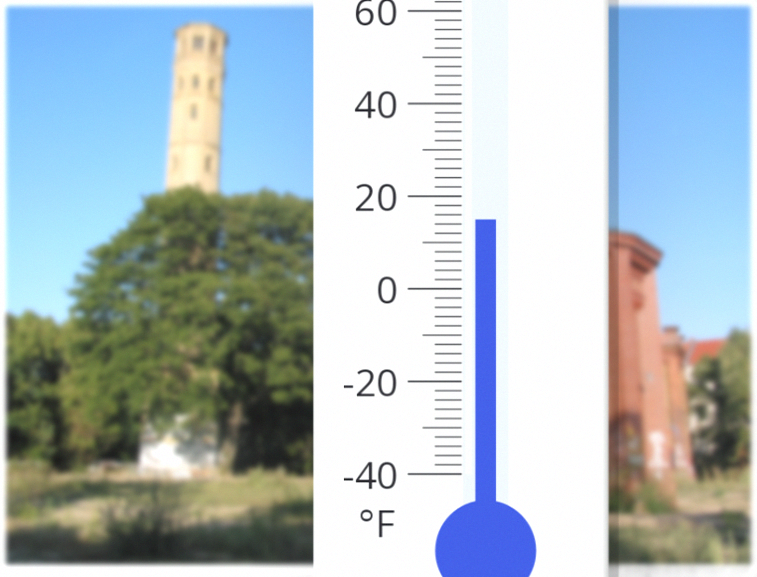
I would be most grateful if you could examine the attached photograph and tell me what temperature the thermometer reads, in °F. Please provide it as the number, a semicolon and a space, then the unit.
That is 15; °F
